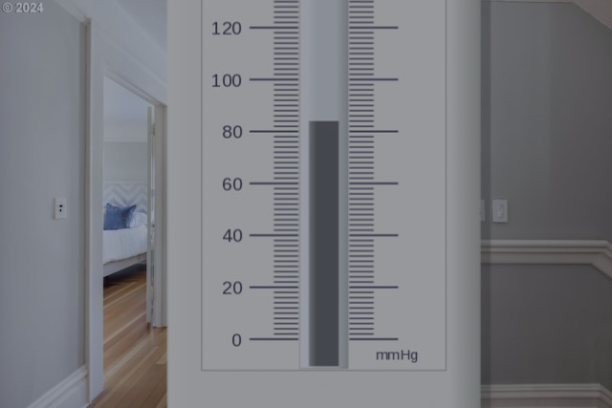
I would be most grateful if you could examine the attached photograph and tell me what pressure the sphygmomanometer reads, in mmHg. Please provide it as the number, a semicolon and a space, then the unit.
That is 84; mmHg
